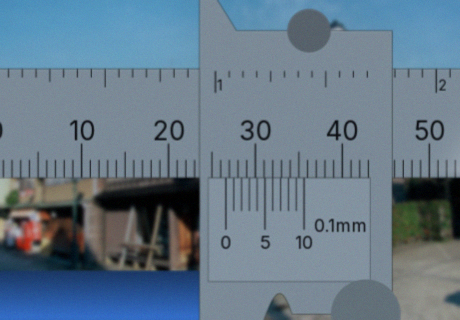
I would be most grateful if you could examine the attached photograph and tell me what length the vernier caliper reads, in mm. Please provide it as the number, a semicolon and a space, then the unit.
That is 26.6; mm
